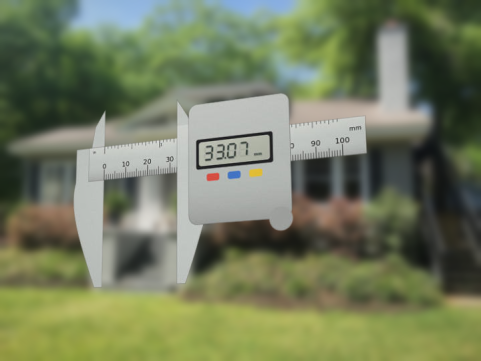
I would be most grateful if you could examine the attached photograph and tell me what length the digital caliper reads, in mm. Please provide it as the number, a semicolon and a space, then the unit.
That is 33.07; mm
